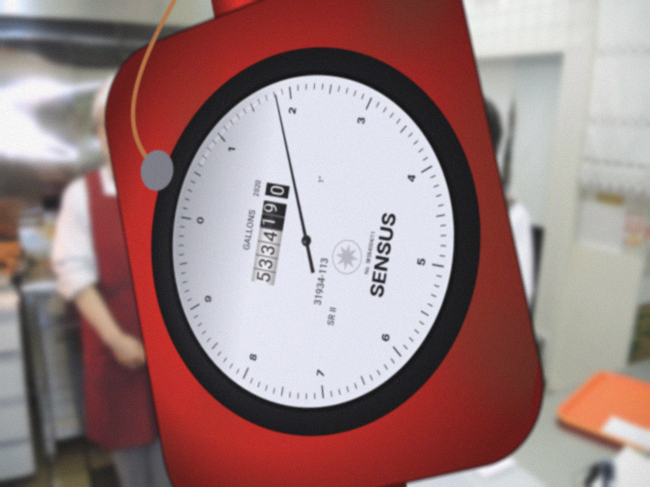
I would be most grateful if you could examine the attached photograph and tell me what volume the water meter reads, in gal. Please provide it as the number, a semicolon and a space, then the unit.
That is 5334191.8; gal
